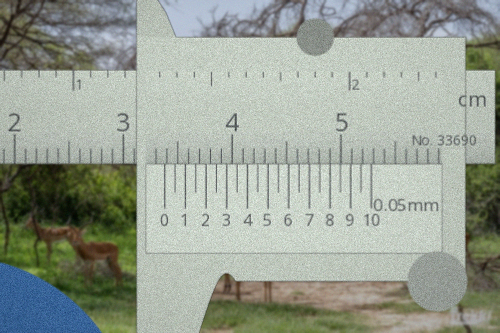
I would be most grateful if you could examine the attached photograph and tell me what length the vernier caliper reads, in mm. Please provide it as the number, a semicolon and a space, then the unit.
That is 33.8; mm
